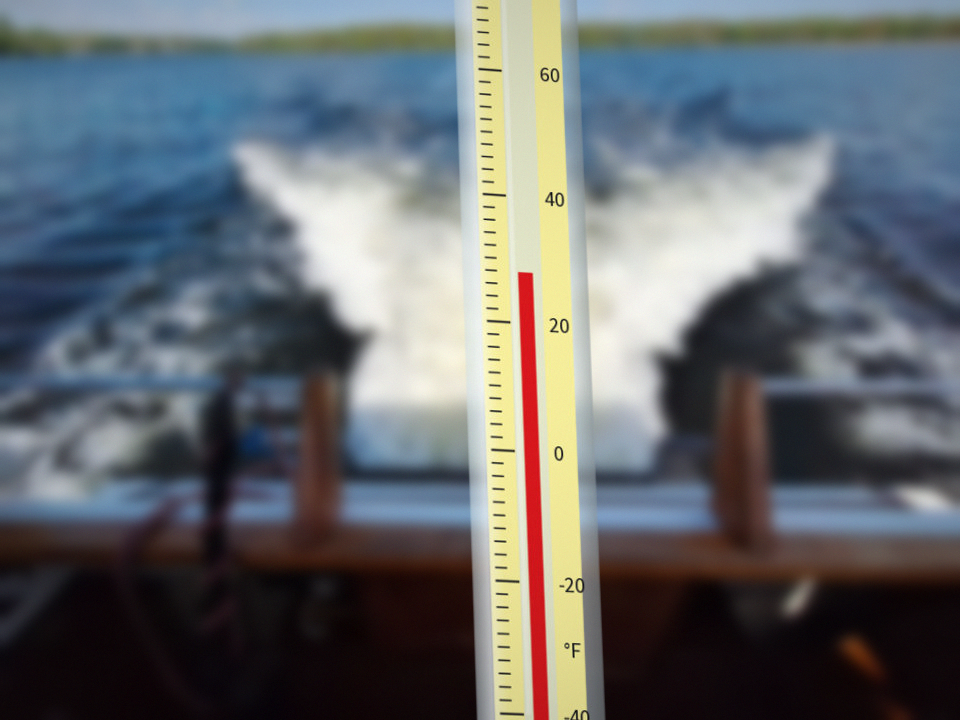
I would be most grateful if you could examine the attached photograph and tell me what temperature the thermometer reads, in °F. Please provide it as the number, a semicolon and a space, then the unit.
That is 28; °F
